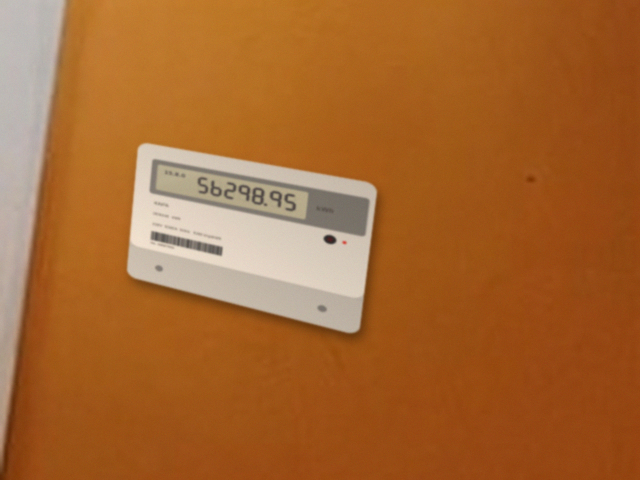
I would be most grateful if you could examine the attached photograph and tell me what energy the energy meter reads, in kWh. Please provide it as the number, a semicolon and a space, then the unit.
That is 56298.95; kWh
